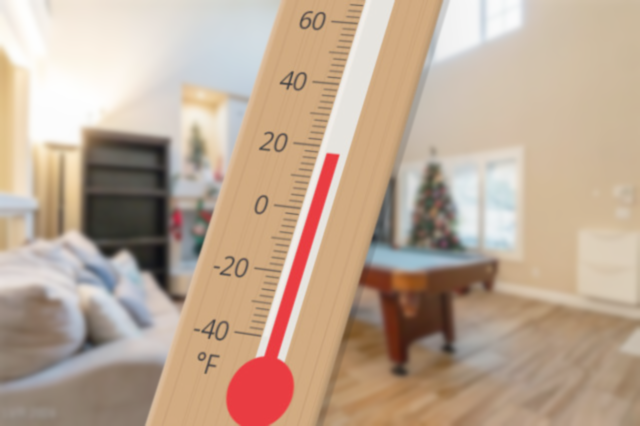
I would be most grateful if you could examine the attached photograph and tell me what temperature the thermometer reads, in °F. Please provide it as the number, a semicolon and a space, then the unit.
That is 18; °F
